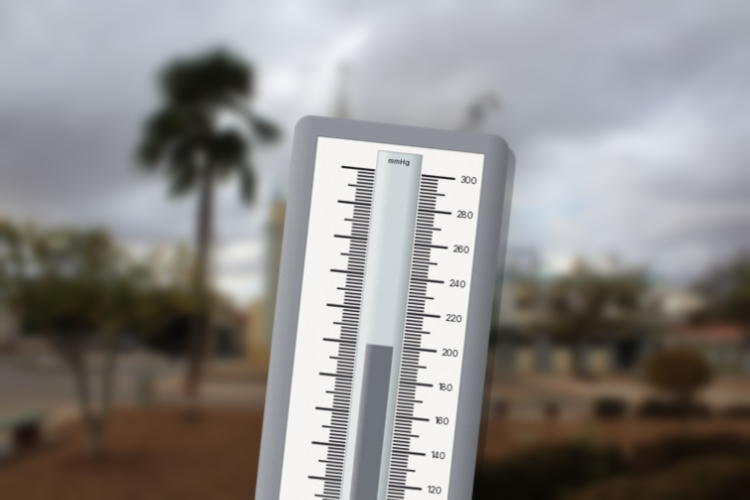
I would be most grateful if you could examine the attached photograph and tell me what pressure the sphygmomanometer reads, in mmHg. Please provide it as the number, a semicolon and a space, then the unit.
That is 200; mmHg
